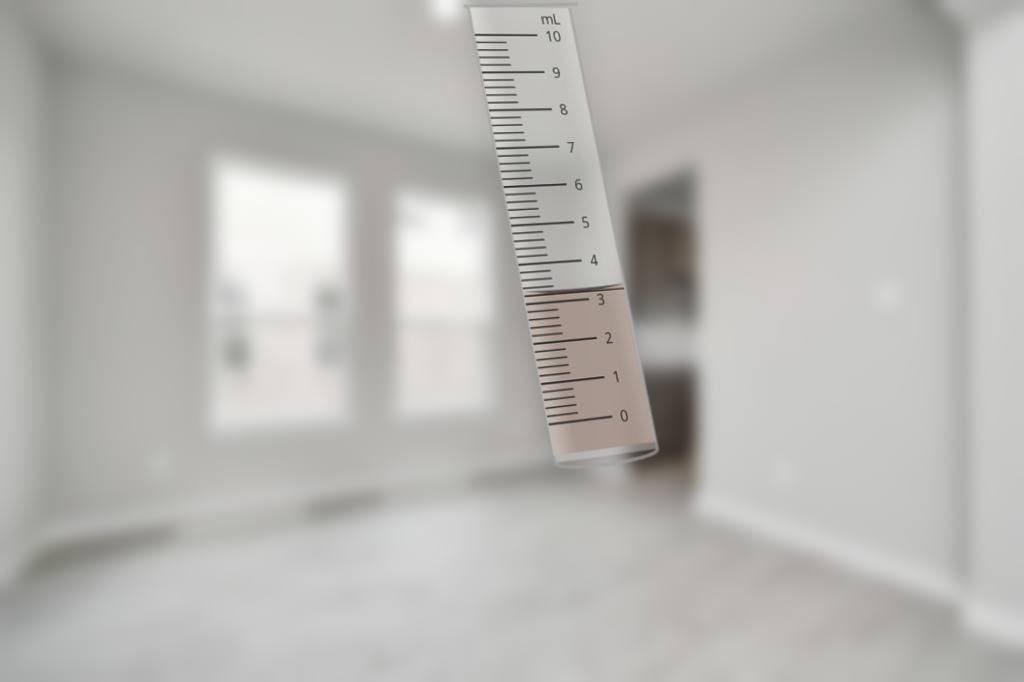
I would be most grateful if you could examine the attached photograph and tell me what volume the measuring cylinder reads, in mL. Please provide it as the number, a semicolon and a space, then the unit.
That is 3.2; mL
